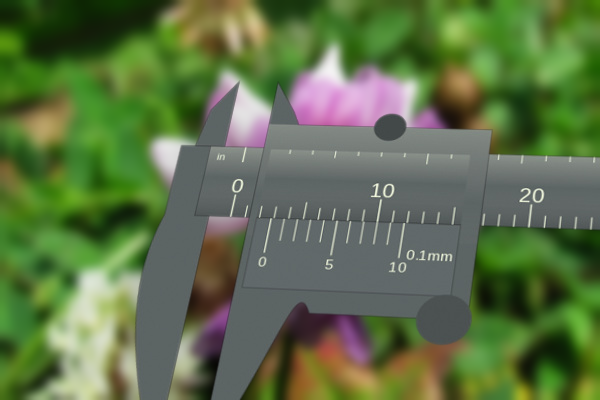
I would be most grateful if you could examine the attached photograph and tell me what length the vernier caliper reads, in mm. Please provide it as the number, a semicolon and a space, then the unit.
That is 2.8; mm
